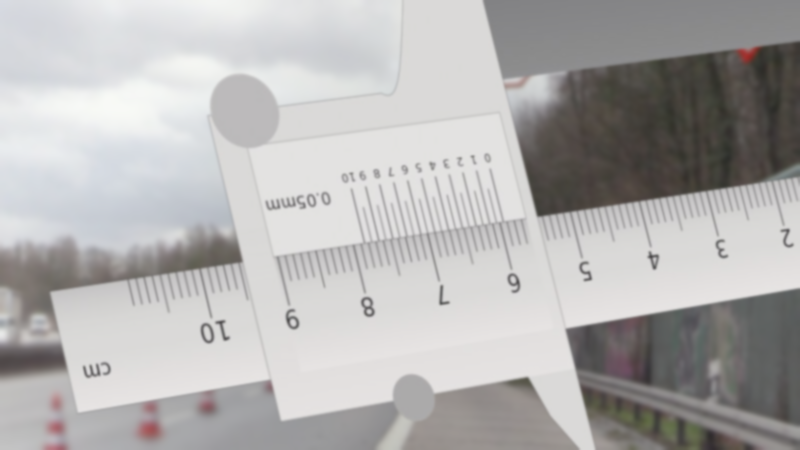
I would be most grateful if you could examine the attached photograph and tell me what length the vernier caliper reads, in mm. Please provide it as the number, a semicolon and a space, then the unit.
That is 59.5; mm
